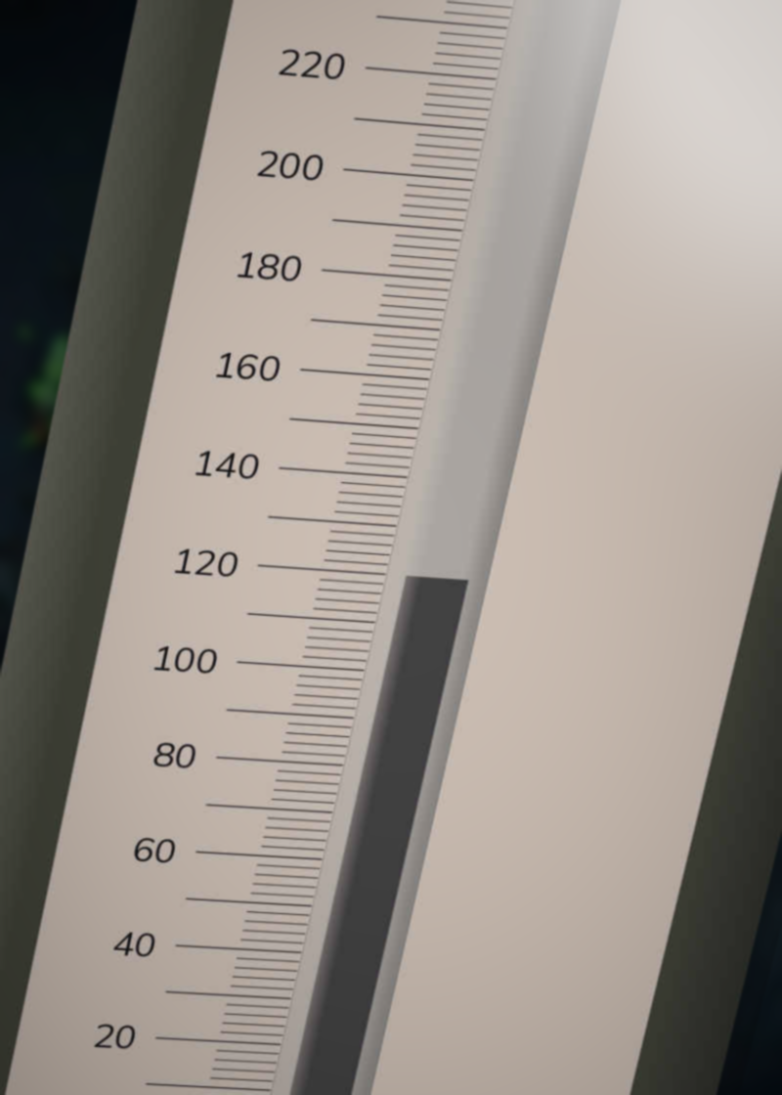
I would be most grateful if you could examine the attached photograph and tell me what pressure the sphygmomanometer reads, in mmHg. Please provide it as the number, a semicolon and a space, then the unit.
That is 120; mmHg
